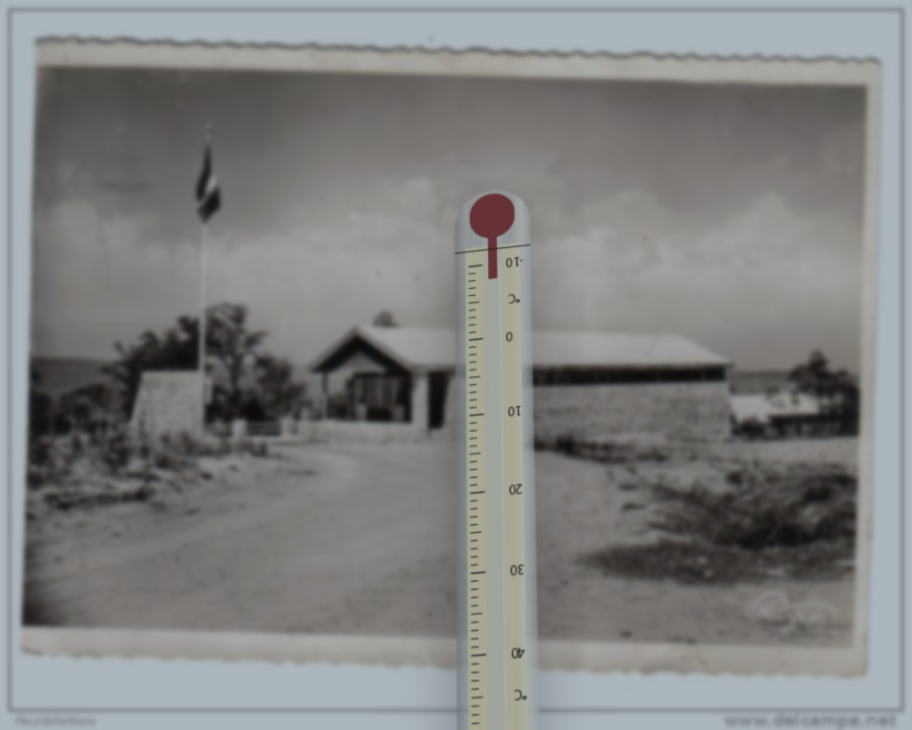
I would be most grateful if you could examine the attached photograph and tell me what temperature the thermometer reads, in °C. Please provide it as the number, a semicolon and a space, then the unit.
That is -8; °C
